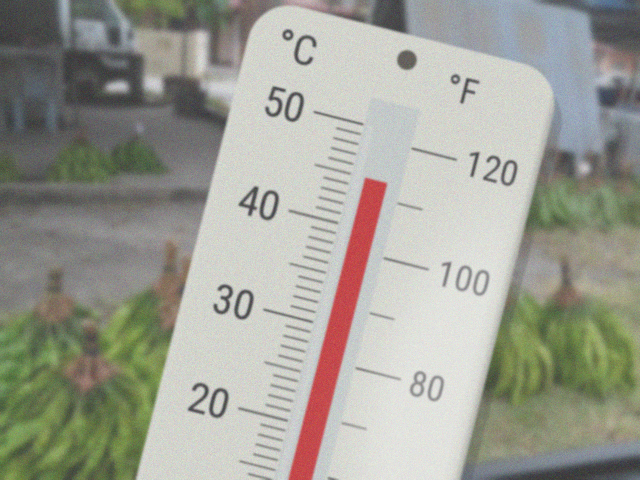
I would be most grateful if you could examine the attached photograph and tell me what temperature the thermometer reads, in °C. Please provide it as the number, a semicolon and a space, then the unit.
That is 45; °C
